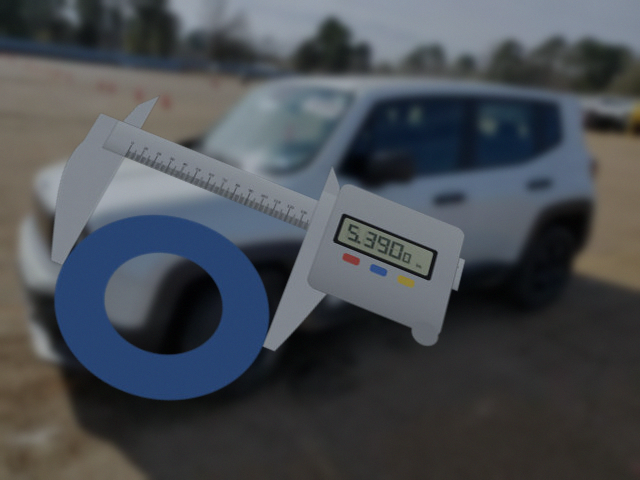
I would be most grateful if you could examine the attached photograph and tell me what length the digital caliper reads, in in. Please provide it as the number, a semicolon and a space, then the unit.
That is 5.3900; in
